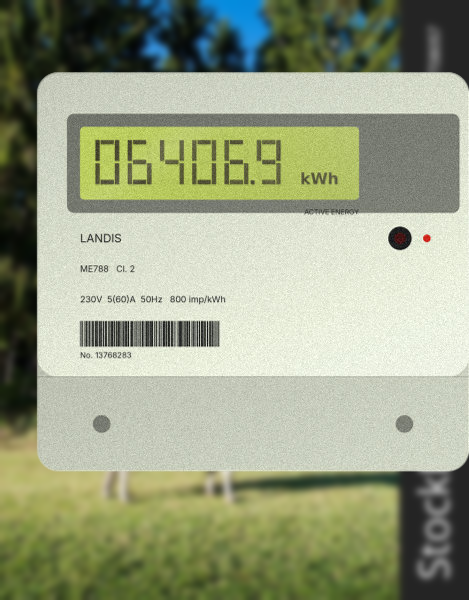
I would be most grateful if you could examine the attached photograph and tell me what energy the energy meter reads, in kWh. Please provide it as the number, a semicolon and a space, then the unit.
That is 6406.9; kWh
